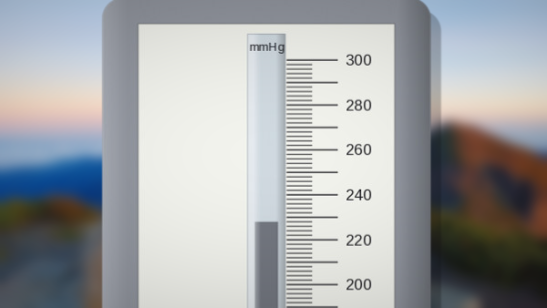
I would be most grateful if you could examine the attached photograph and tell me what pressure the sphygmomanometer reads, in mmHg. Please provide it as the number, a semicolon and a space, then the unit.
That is 228; mmHg
